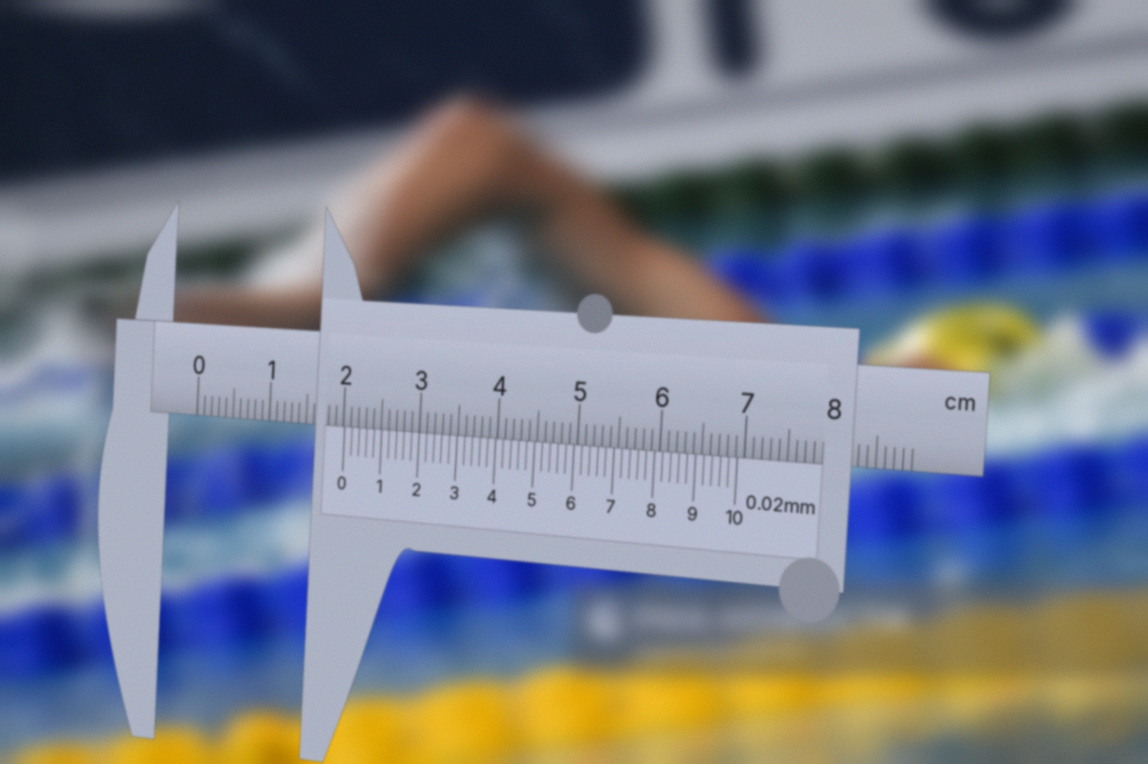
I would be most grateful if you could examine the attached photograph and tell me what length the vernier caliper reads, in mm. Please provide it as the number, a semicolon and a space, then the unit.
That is 20.2; mm
